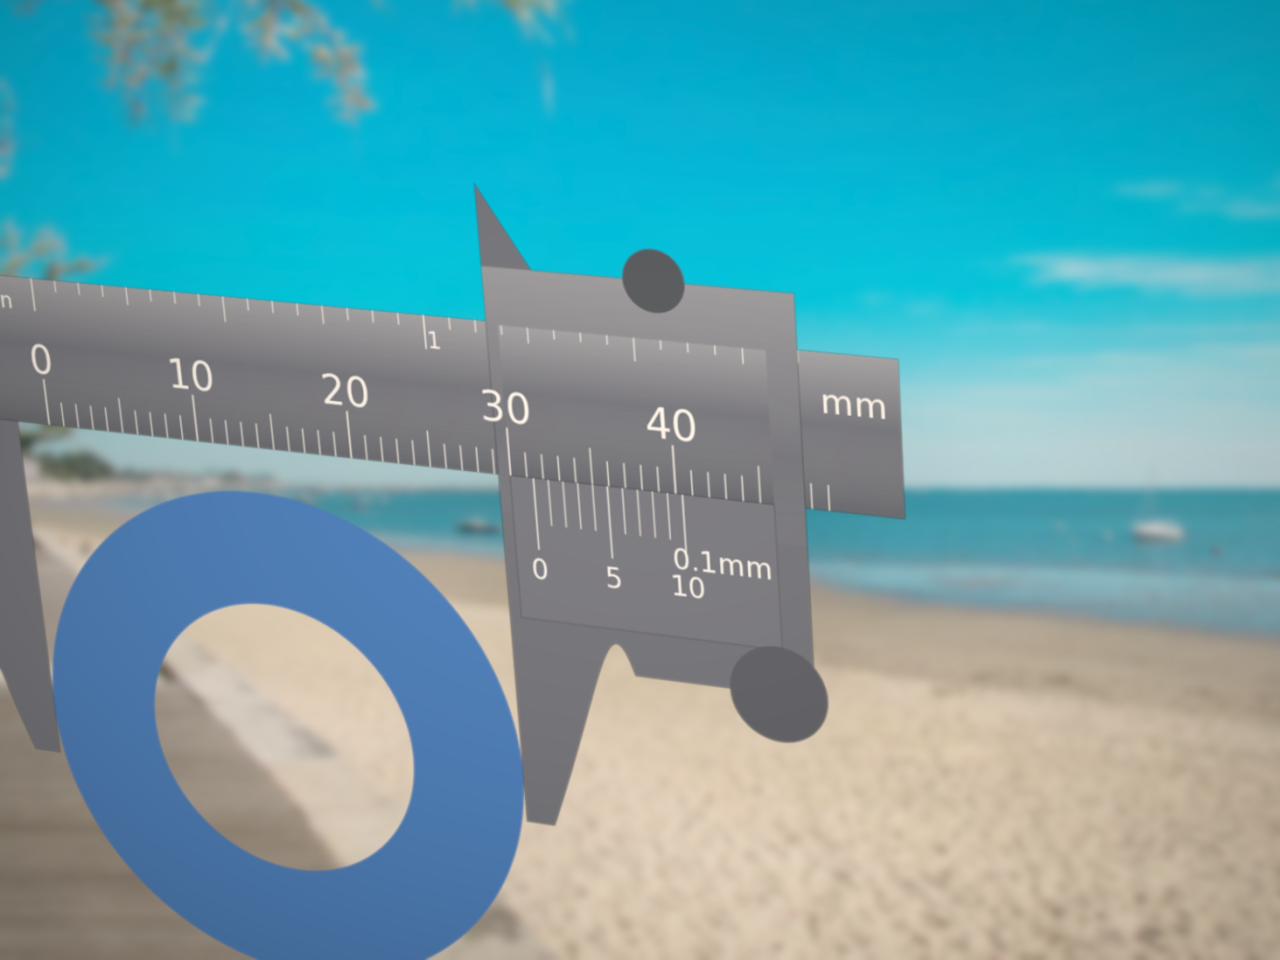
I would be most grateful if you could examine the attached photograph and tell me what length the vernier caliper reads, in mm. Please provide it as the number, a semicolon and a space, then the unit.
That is 31.4; mm
